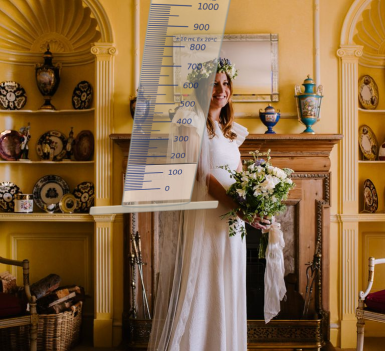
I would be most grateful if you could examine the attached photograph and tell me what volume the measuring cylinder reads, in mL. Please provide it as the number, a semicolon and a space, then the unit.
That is 150; mL
